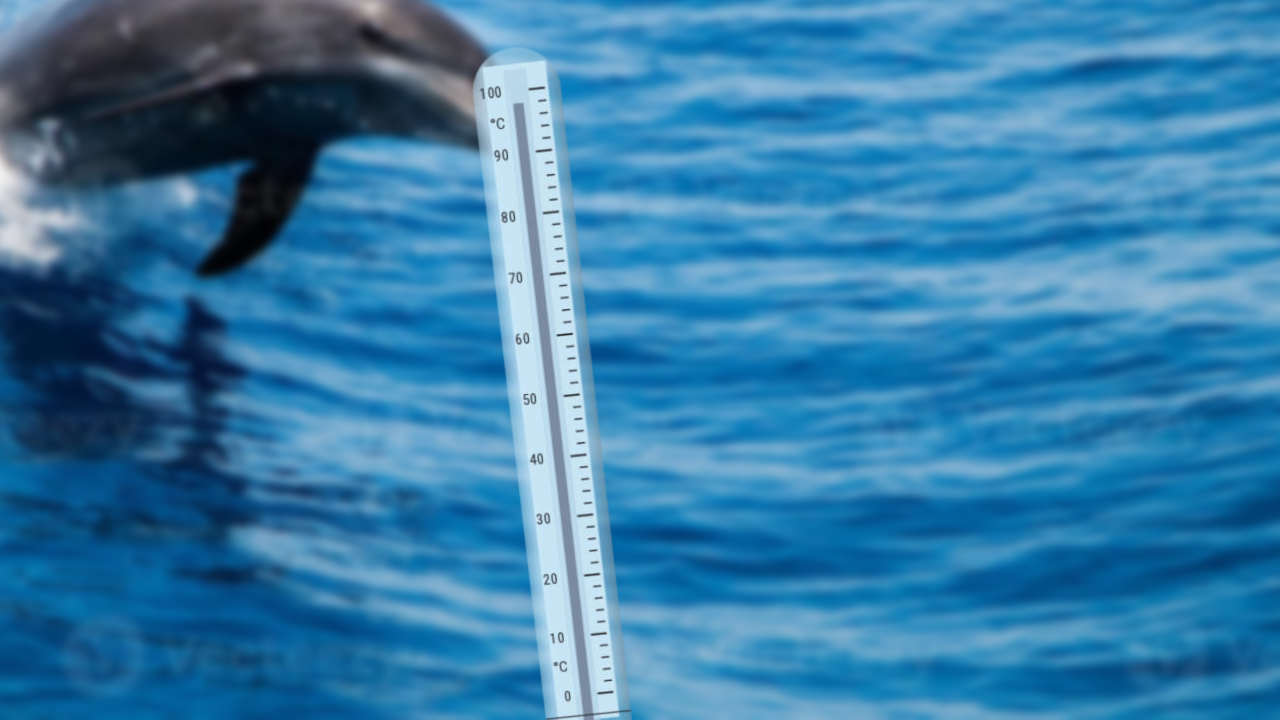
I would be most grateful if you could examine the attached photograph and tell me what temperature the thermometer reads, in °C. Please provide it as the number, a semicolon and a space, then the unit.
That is 98; °C
